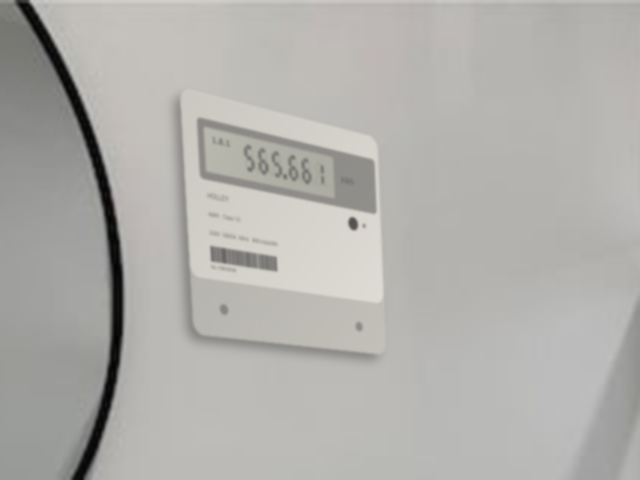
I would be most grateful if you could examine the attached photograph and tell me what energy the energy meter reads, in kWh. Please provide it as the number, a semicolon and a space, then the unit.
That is 565.661; kWh
